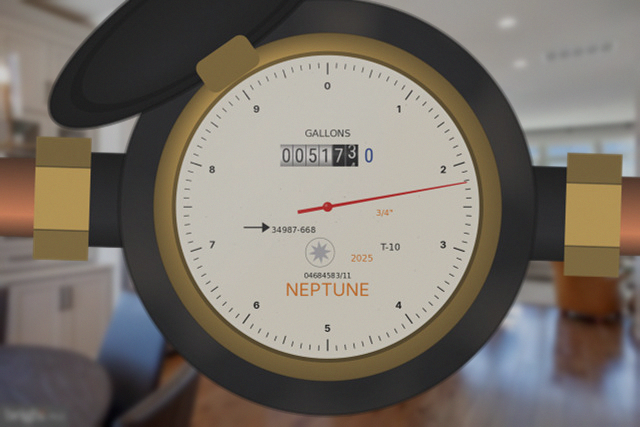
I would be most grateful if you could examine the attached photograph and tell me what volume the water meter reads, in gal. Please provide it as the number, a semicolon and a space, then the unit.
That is 51732.2; gal
